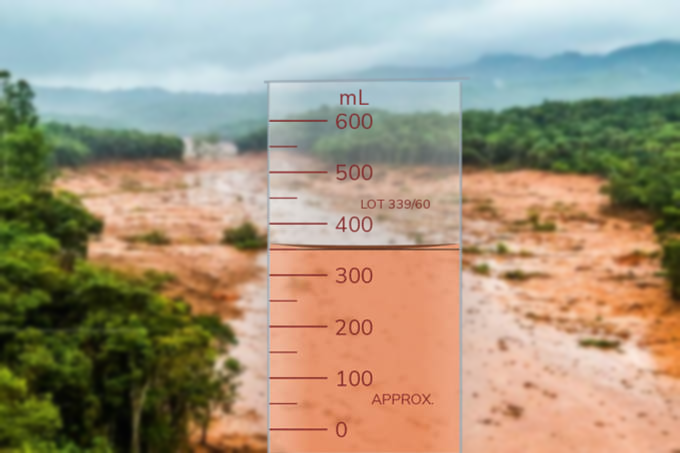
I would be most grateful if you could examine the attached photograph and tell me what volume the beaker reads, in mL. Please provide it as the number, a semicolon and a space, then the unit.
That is 350; mL
